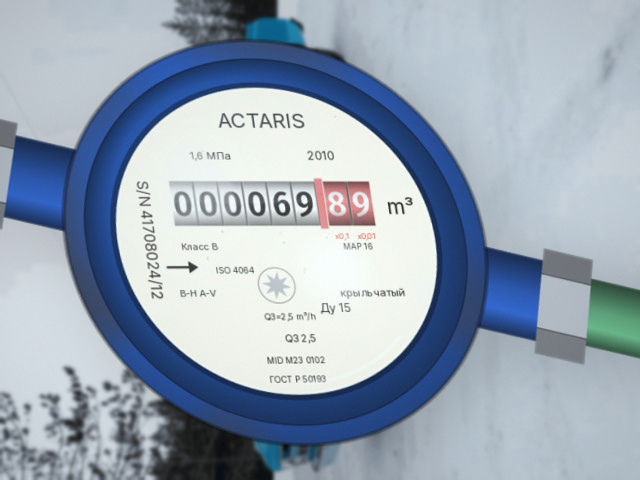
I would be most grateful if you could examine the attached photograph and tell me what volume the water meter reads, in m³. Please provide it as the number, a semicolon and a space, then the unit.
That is 69.89; m³
